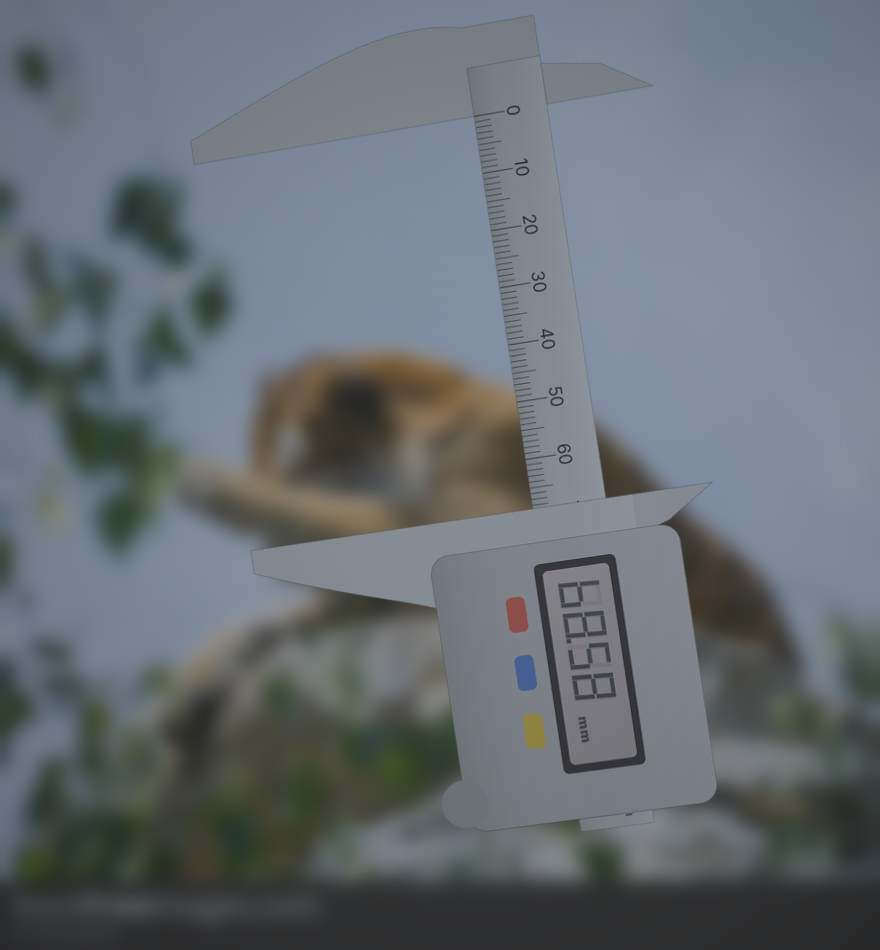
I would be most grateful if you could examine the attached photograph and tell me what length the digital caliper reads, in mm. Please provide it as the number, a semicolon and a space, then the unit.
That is 68.58; mm
